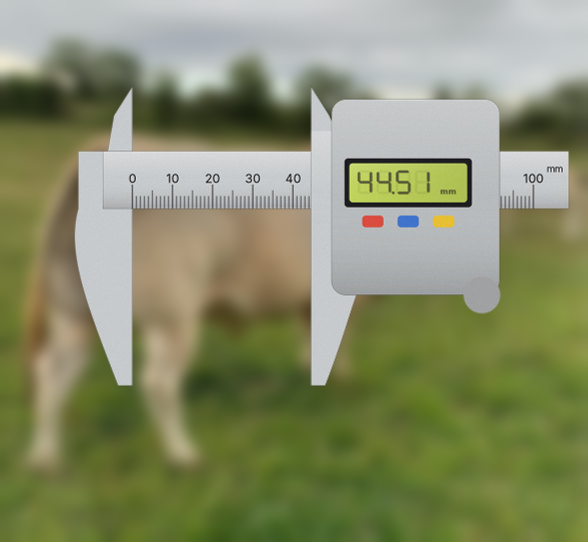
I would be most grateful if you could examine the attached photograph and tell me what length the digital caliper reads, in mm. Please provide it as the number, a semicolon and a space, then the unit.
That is 44.51; mm
